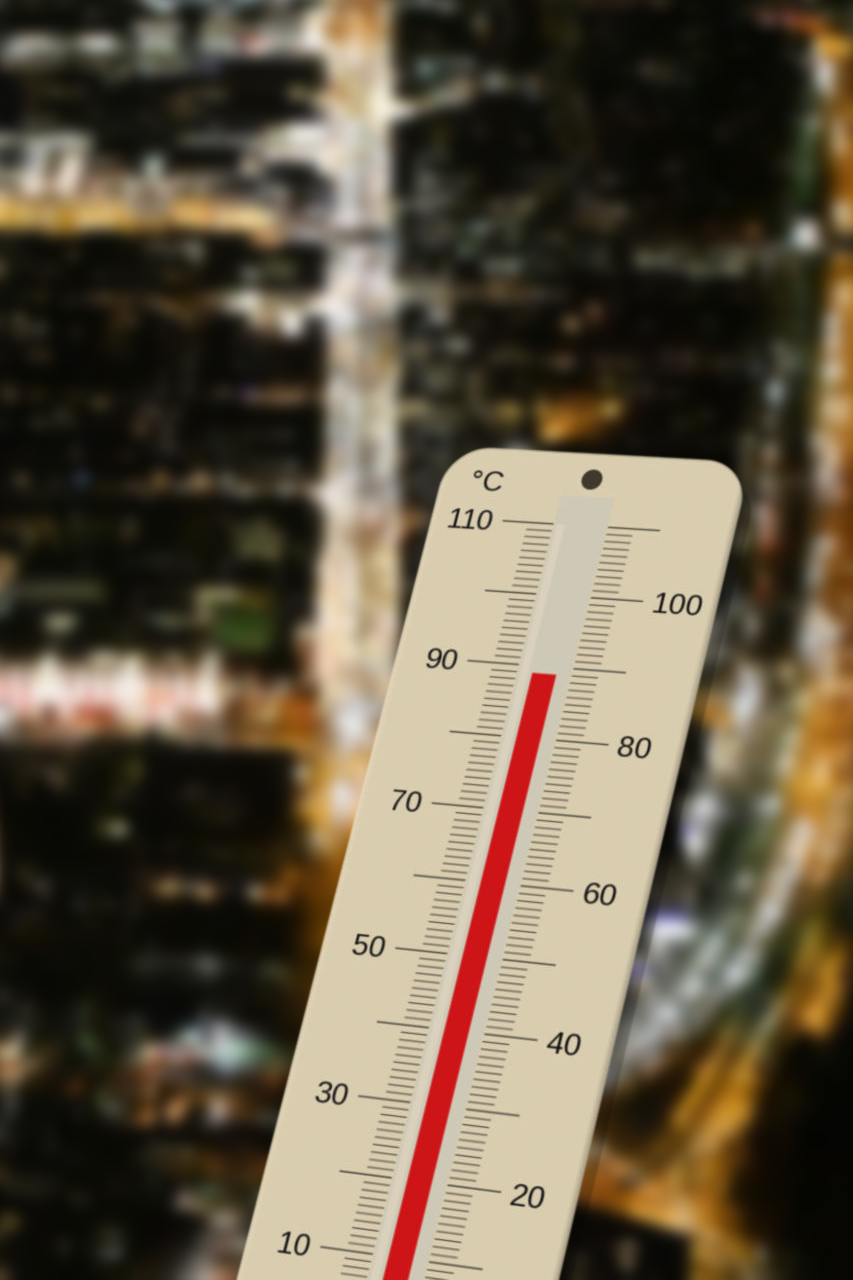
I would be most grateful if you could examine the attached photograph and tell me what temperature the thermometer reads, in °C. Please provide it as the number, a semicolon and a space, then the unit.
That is 89; °C
